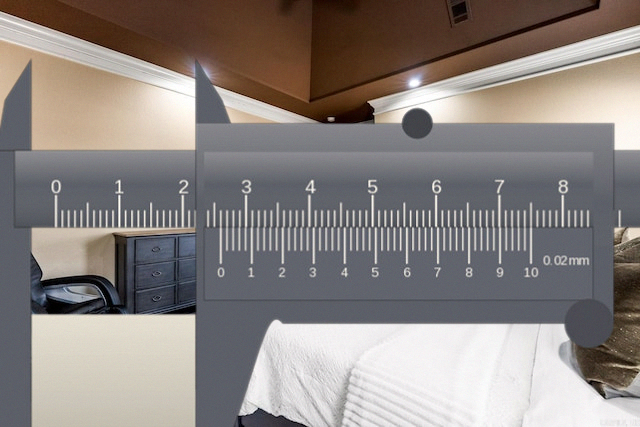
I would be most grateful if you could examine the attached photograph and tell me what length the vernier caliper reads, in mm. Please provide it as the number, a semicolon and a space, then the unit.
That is 26.0; mm
